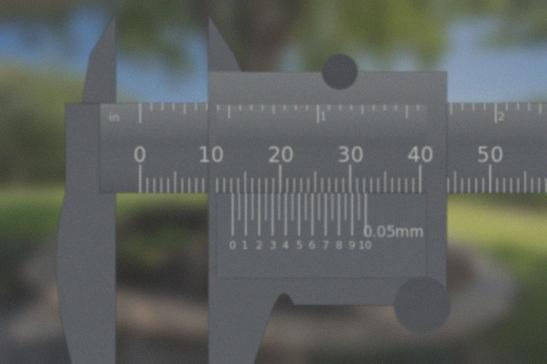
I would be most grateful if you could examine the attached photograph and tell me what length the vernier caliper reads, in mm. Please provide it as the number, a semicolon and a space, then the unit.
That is 13.2; mm
